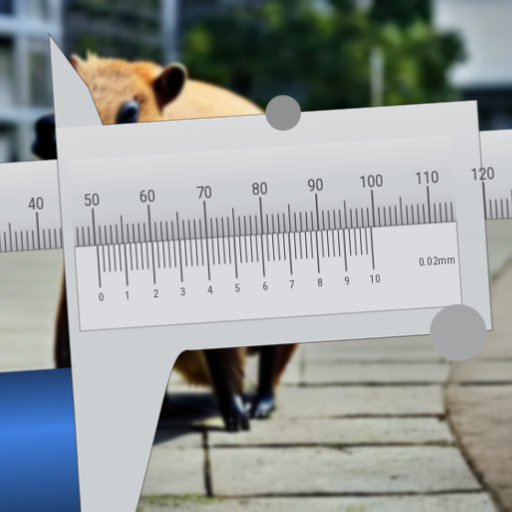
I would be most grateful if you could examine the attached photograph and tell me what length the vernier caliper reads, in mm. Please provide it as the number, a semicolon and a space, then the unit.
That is 50.4; mm
